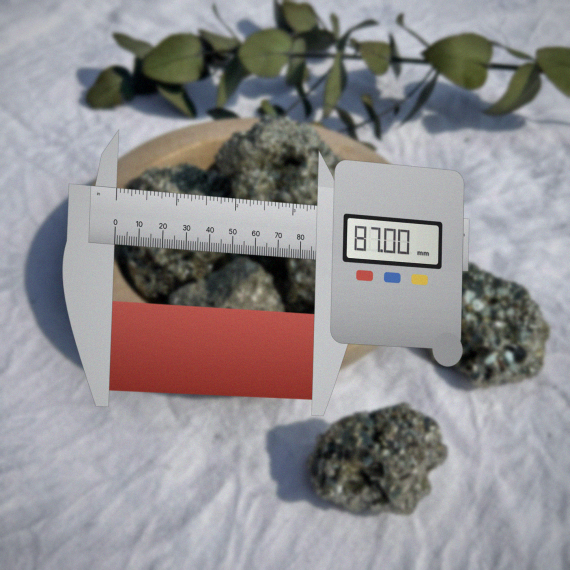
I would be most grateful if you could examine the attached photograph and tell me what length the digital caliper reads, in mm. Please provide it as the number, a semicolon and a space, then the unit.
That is 87.00; mm
